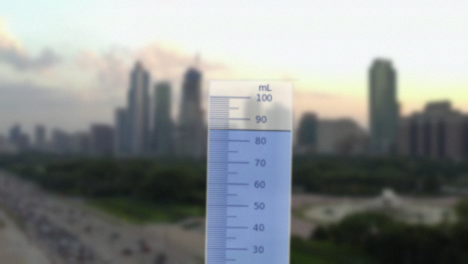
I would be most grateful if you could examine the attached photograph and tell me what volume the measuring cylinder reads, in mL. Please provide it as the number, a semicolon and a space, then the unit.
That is 85; mL
